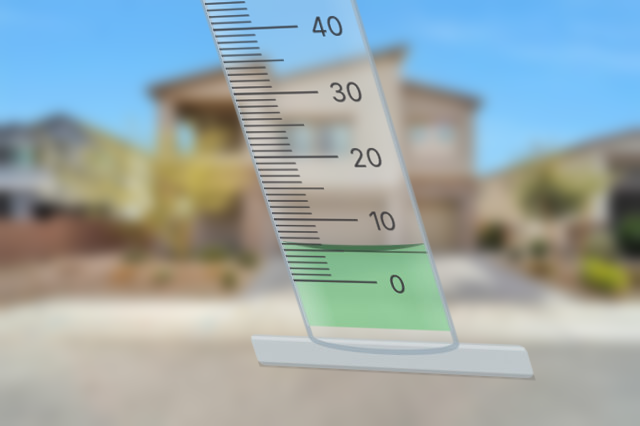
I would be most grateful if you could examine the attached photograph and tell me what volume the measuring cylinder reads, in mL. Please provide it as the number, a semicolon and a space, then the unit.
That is 5; mL
